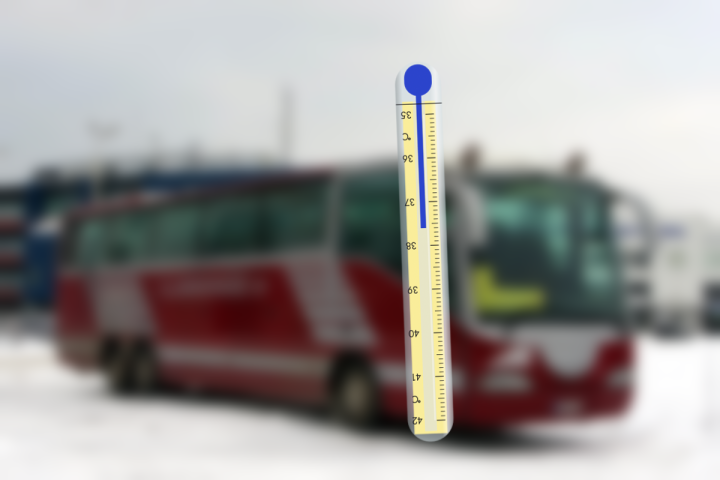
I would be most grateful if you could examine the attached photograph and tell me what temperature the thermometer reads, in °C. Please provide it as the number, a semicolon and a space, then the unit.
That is 37.6; °C
